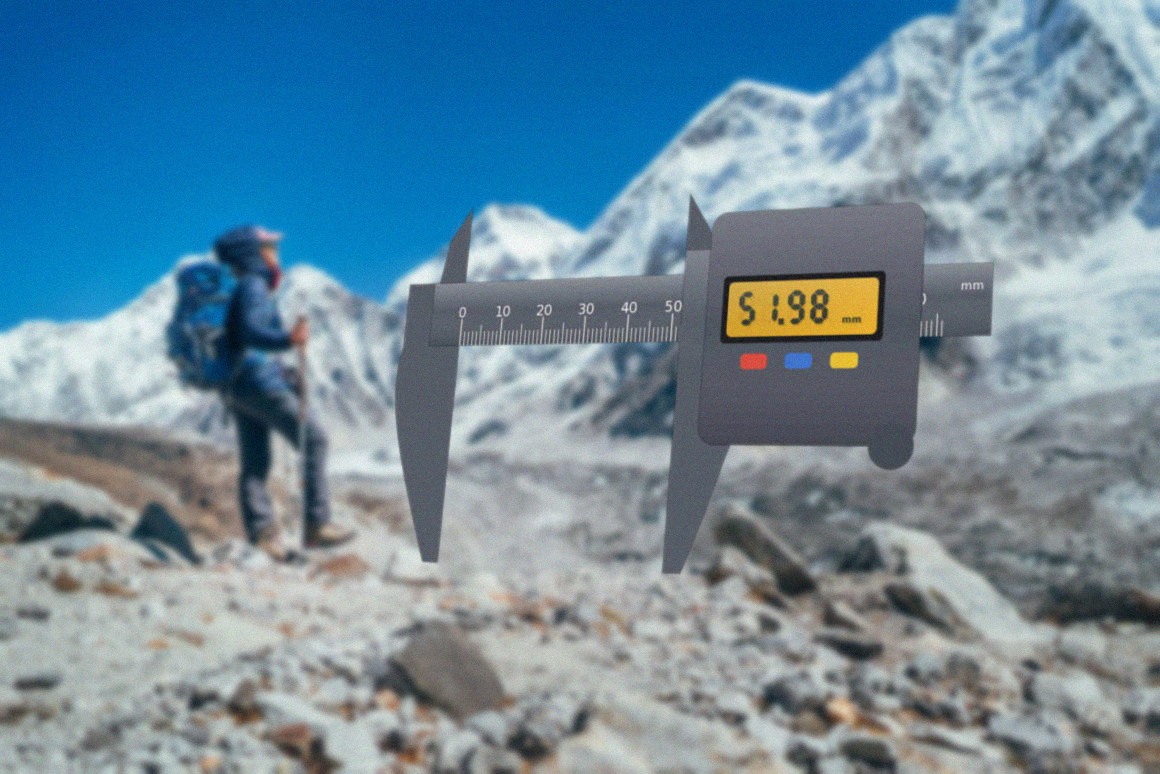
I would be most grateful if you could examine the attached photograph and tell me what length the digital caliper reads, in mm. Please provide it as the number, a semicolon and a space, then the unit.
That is 51.98; mm
